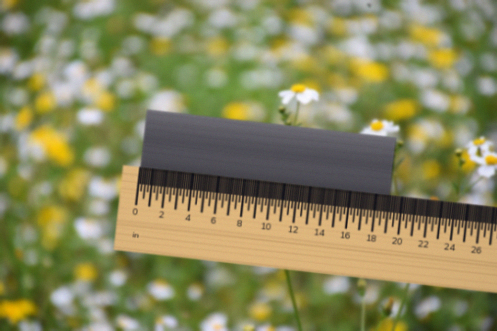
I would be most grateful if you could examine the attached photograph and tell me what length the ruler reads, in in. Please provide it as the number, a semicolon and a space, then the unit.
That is 19; in
